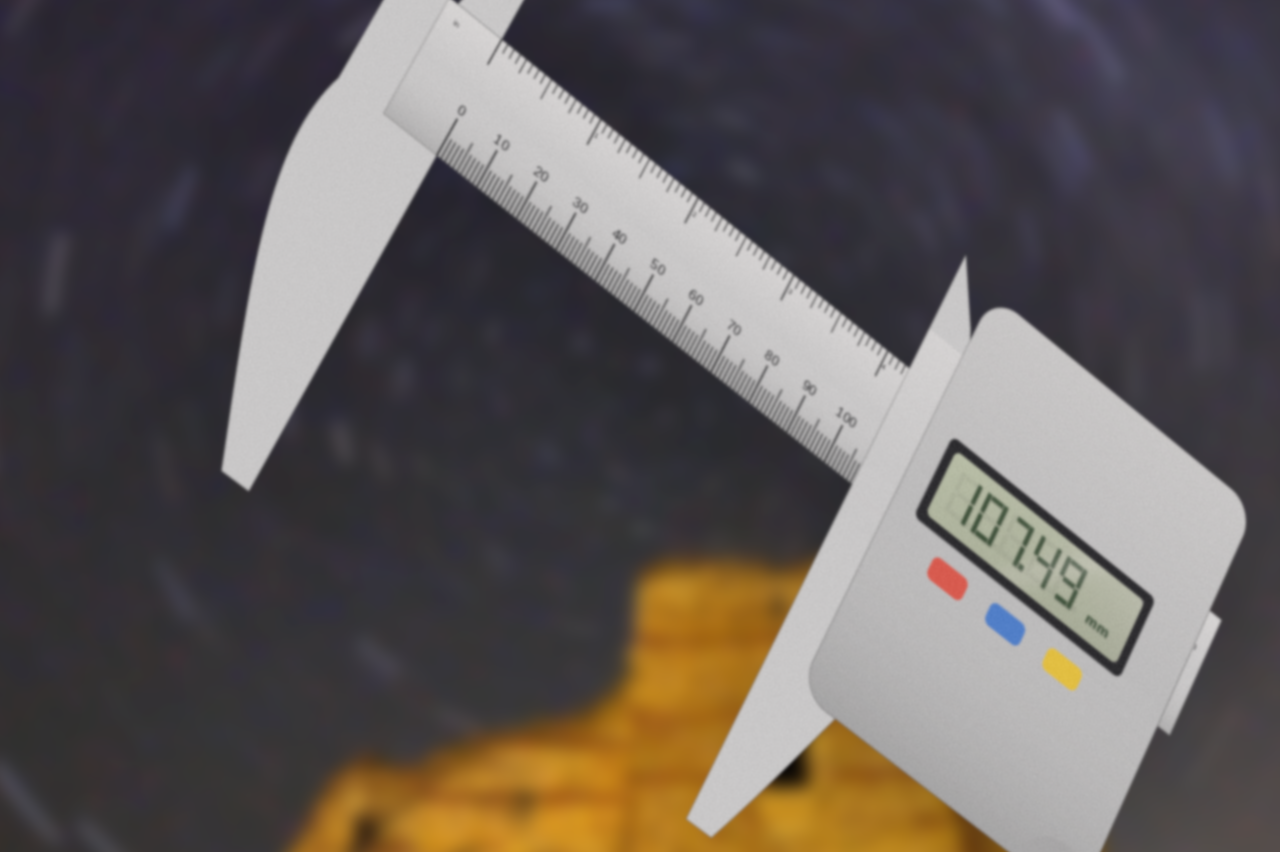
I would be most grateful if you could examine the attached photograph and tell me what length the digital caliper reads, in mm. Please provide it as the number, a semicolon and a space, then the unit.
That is 107.49; mm
